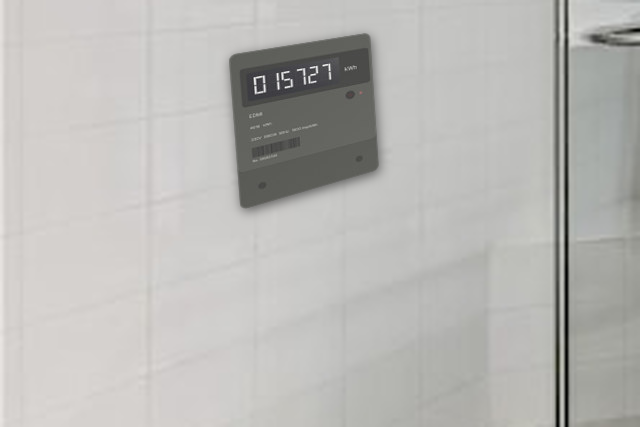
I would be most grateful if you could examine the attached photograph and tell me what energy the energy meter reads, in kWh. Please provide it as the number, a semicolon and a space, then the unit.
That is 15727; kWh
